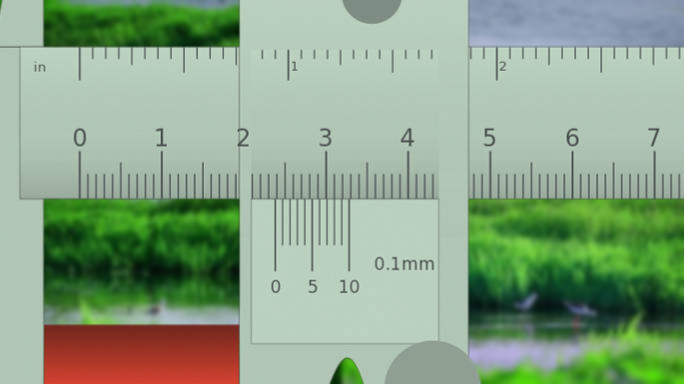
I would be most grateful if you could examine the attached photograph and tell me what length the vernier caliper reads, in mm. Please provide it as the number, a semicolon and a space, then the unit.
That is 23.8; mm
